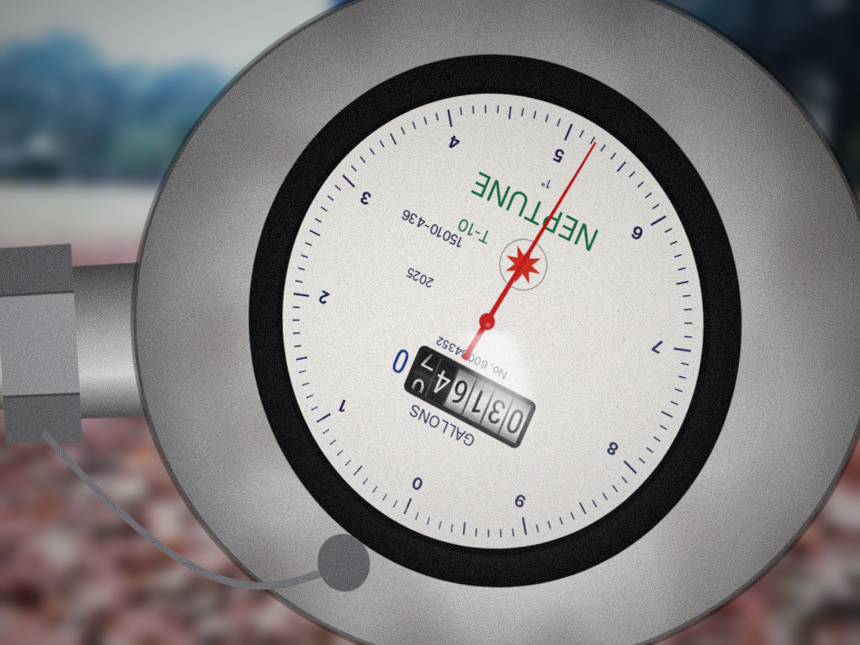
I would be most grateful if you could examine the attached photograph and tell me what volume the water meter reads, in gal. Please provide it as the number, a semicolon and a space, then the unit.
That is 316465.2; gal
